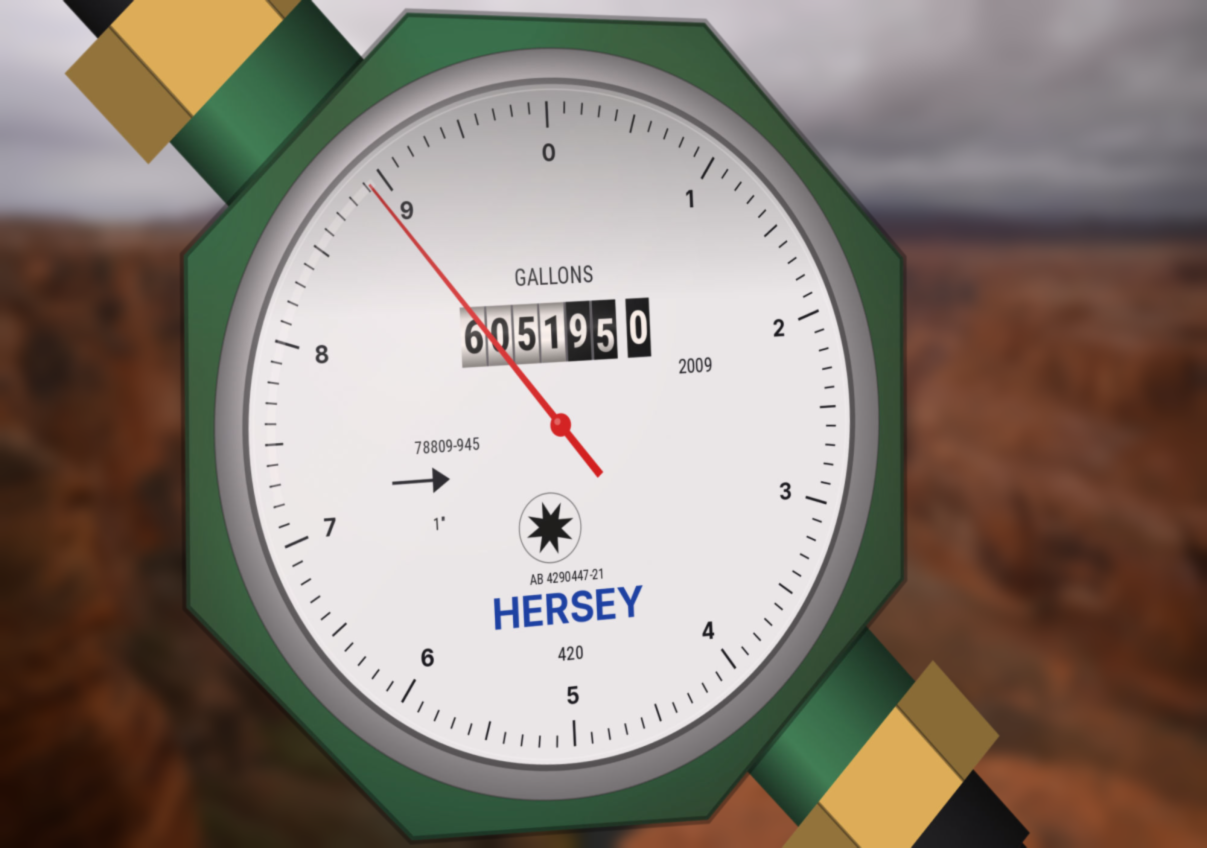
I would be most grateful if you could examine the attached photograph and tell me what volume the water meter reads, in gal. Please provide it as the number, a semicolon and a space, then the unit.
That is 6051948.9; gal
